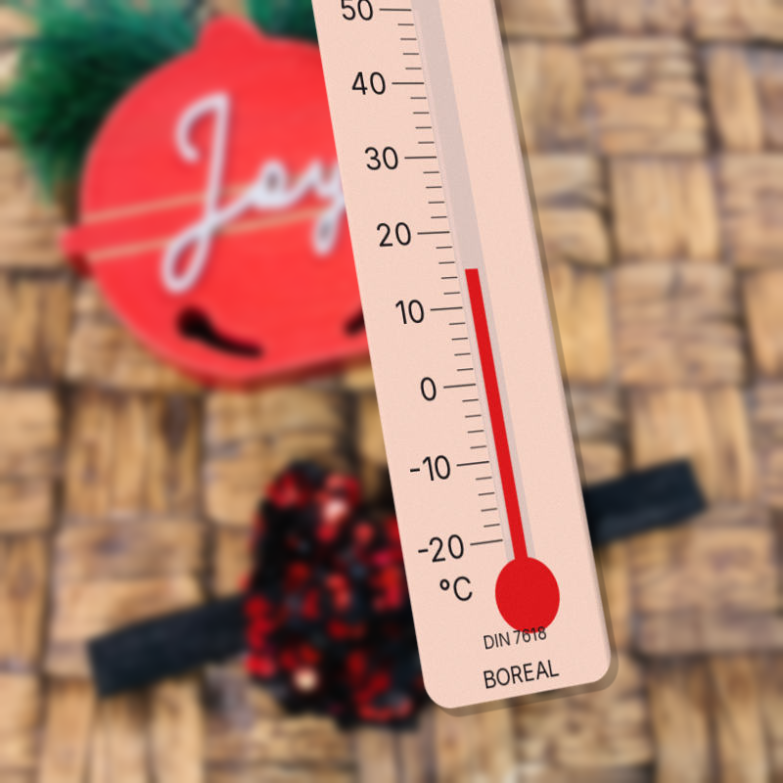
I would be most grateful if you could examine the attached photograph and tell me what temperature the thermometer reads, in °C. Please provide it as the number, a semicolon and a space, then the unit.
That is 15; °C
